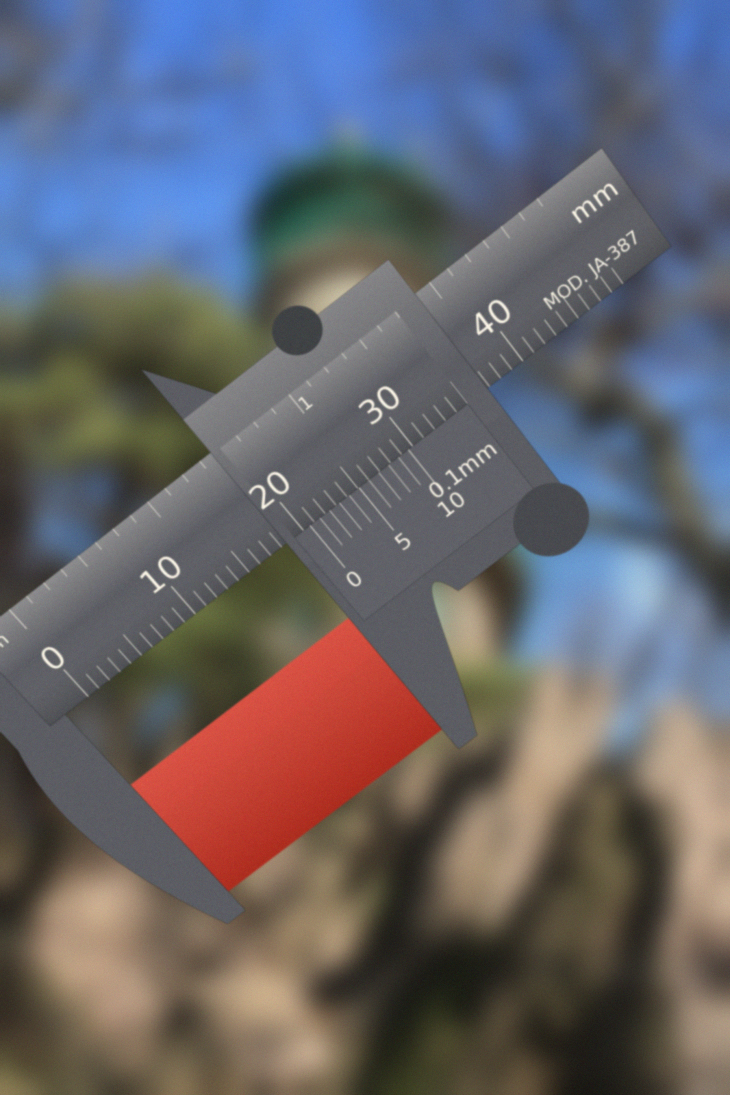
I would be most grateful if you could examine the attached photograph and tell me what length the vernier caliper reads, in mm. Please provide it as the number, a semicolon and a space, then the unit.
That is 20.6; mm
